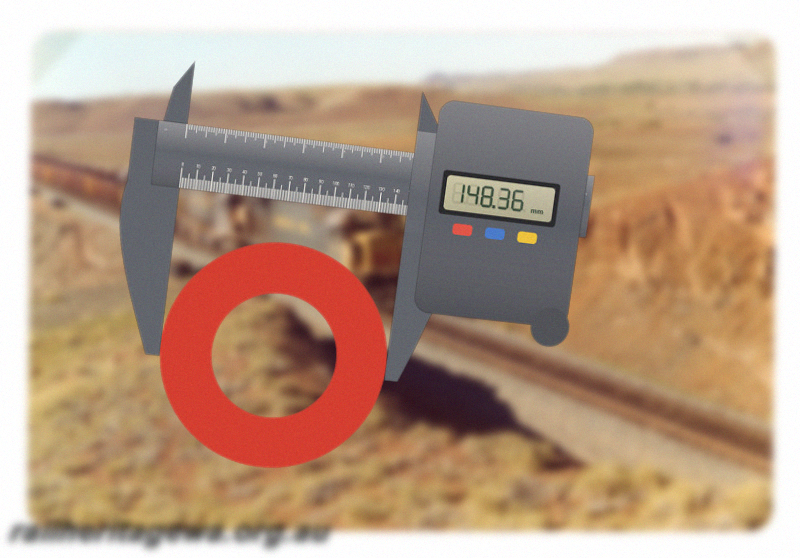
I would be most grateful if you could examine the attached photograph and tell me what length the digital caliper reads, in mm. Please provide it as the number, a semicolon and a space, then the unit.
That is 148.36; mm
